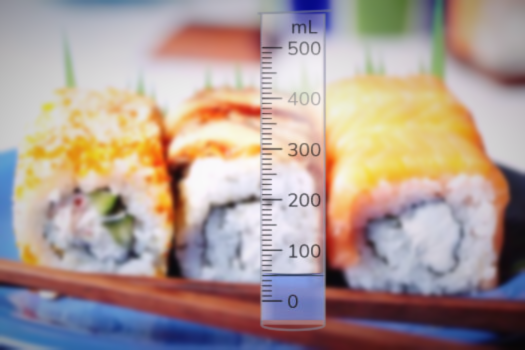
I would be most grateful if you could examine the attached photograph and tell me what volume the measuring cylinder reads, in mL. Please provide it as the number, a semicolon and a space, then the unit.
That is 50; mL
